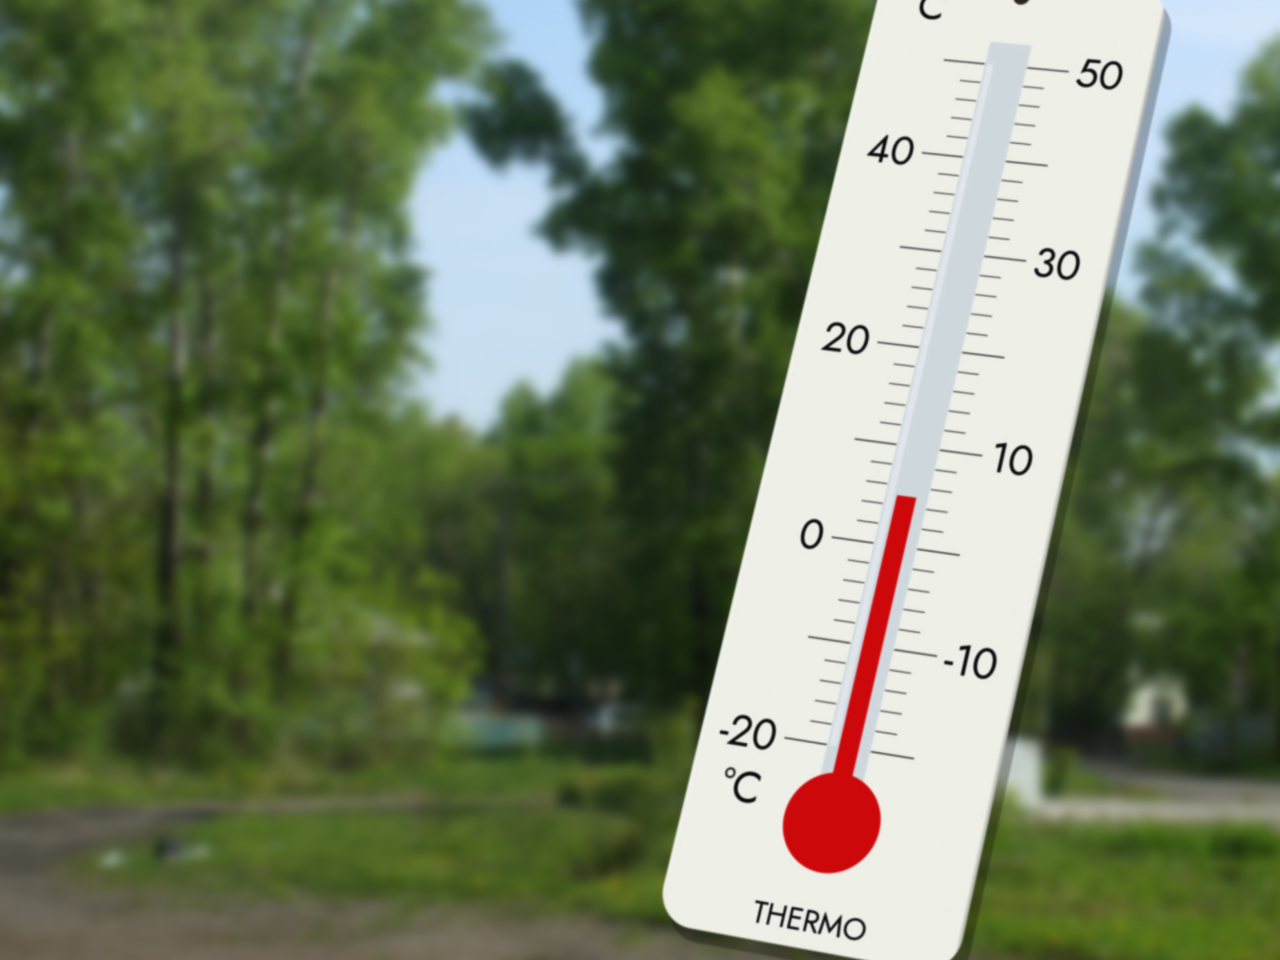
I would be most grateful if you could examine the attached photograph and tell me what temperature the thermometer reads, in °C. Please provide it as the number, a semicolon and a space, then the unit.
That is 5; °C
